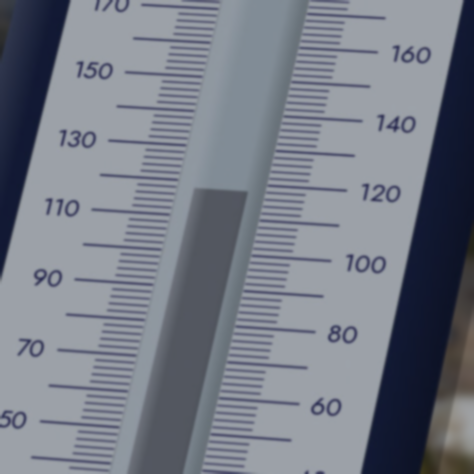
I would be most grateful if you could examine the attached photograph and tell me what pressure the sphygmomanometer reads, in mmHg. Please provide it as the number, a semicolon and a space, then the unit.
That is 118; mmHg
